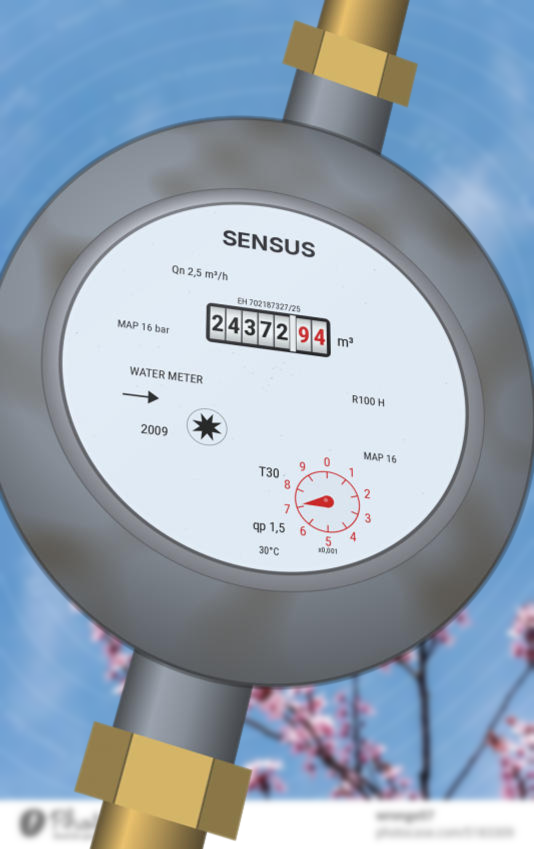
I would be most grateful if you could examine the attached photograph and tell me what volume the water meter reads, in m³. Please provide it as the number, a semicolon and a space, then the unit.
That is 24372.947; m³
